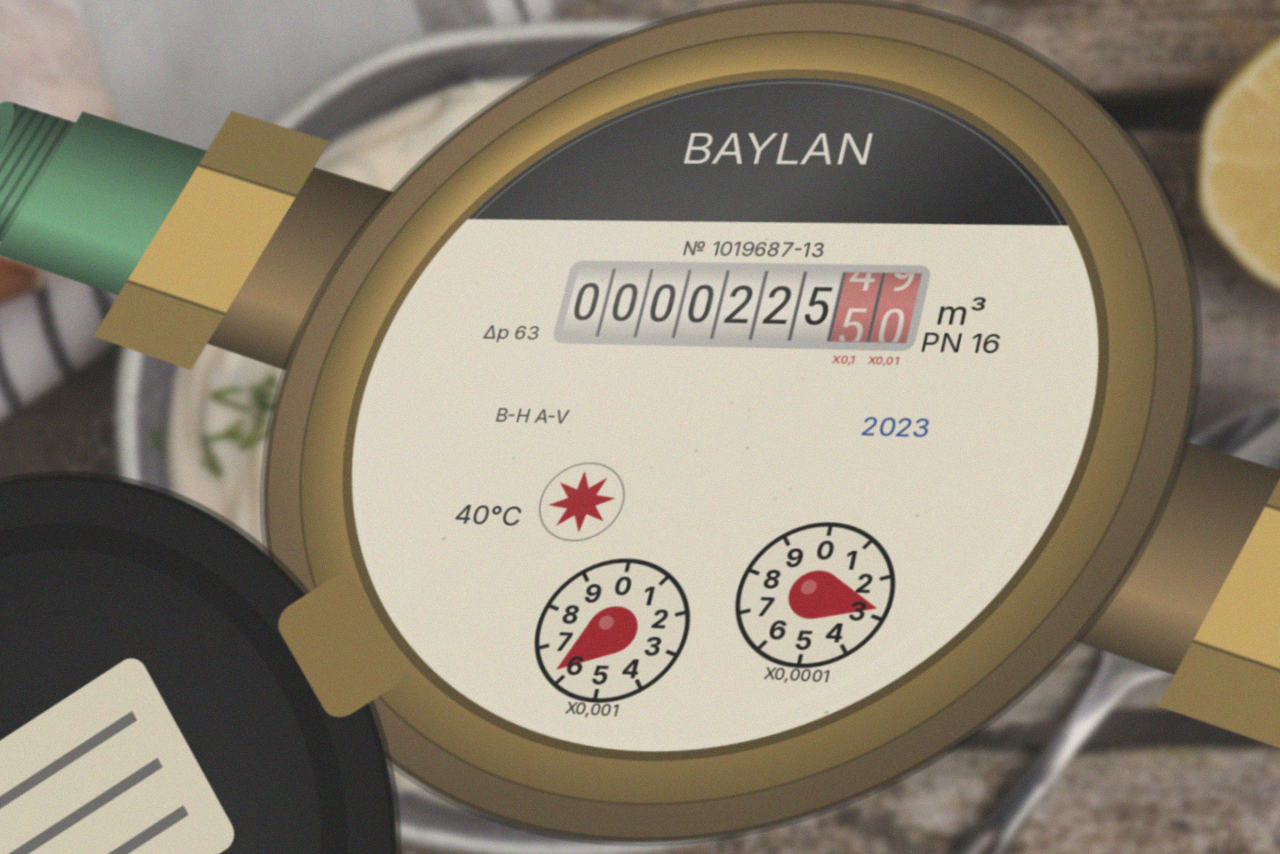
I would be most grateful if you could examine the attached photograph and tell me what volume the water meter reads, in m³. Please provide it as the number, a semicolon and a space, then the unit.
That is 225.4962; m³
